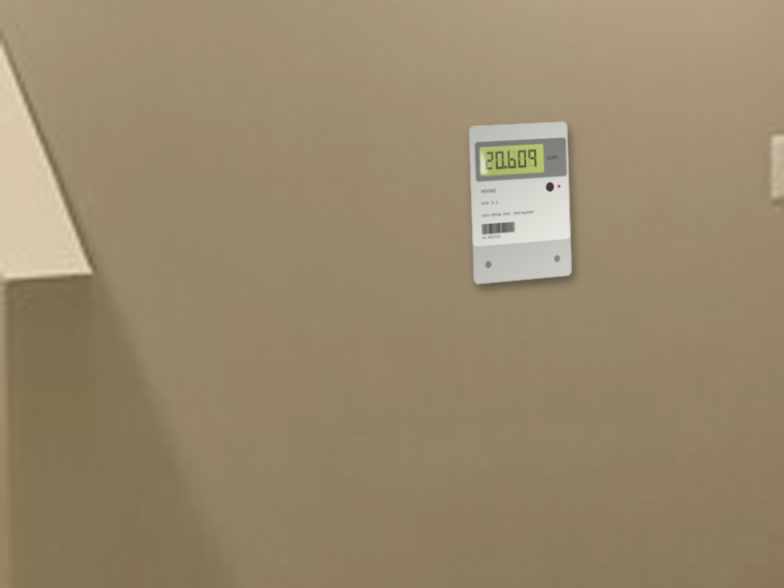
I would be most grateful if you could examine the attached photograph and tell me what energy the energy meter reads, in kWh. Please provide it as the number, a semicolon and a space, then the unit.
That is 20.609; kWh
